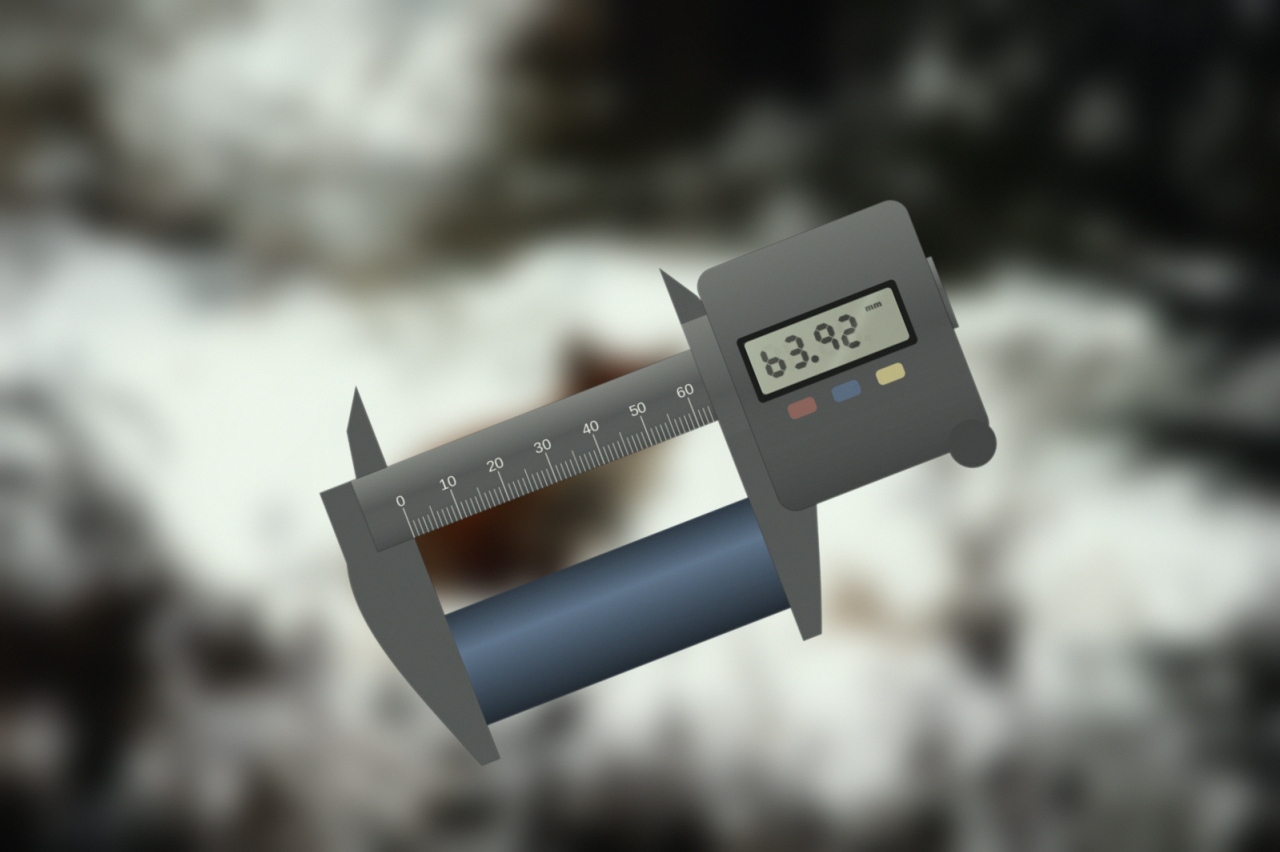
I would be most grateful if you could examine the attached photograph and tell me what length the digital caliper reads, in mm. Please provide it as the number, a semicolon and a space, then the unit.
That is 63.92; mm
